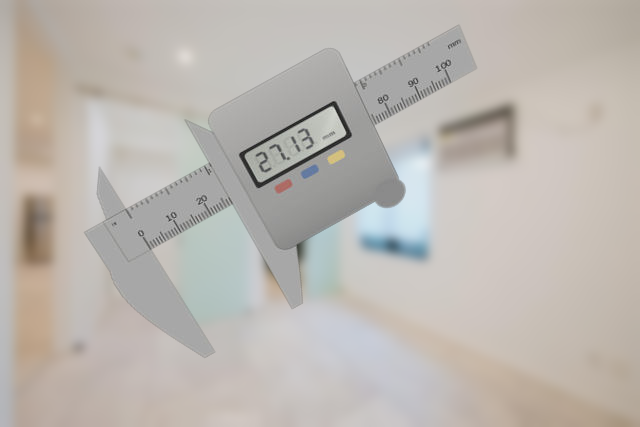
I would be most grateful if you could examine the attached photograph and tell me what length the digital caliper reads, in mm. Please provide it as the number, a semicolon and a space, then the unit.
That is 27.13; mm
